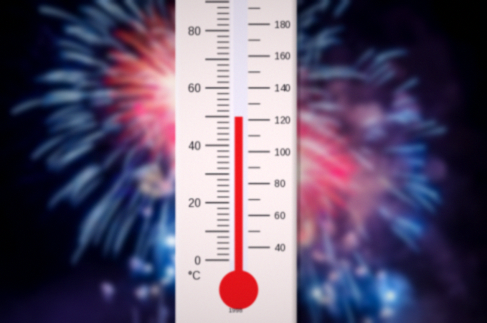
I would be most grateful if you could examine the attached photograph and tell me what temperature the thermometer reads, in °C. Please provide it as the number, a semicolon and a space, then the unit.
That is 50; °C
